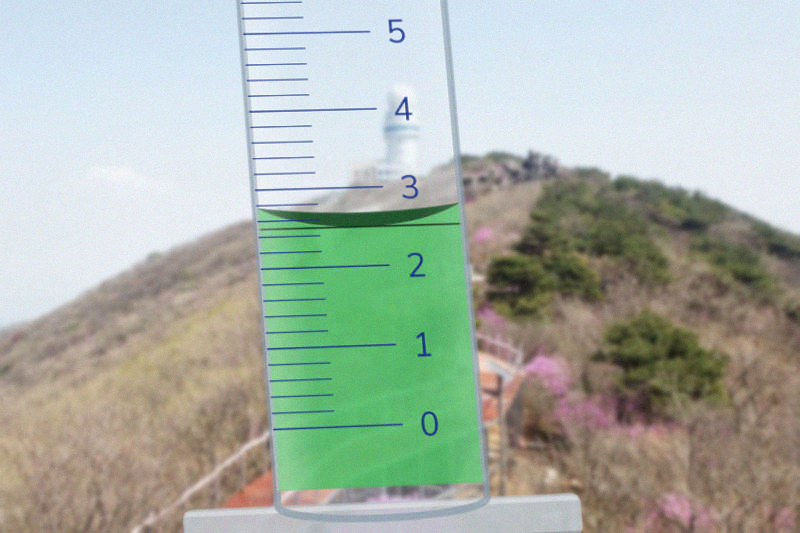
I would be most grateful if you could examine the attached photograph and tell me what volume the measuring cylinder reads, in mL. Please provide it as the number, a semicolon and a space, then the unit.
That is 2.5; mL
